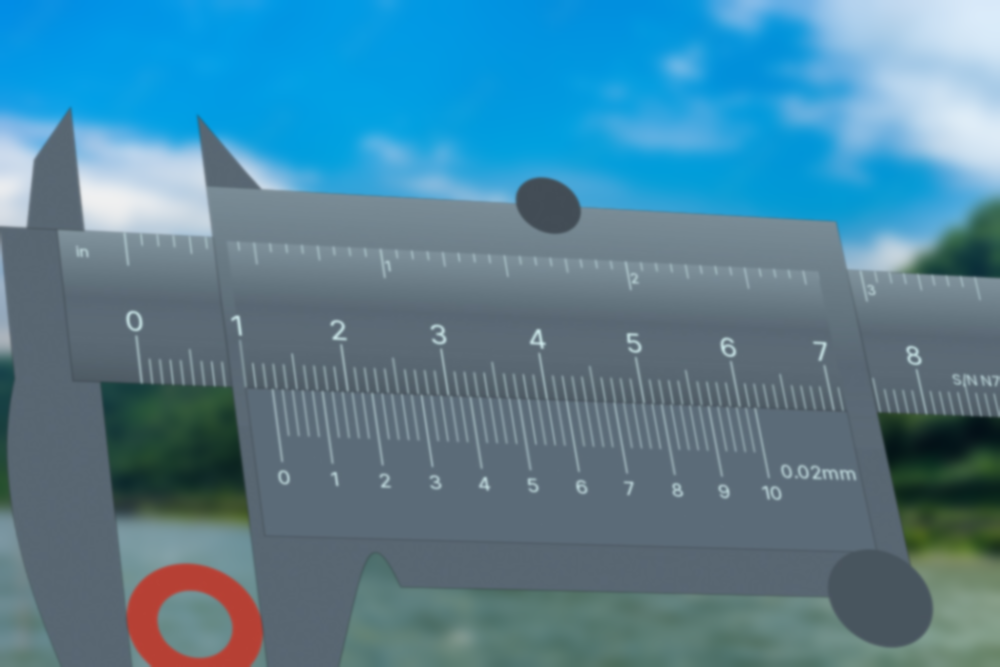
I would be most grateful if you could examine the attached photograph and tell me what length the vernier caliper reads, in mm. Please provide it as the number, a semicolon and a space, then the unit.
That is 12.6; mm
